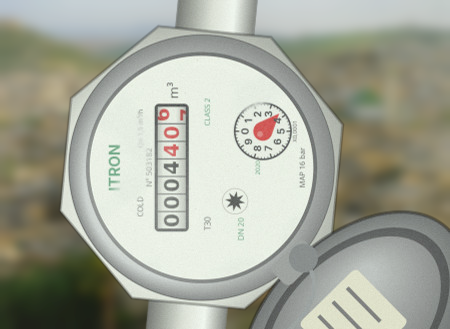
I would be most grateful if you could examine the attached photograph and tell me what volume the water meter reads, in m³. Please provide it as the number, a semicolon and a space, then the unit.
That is 4.4063; m³
